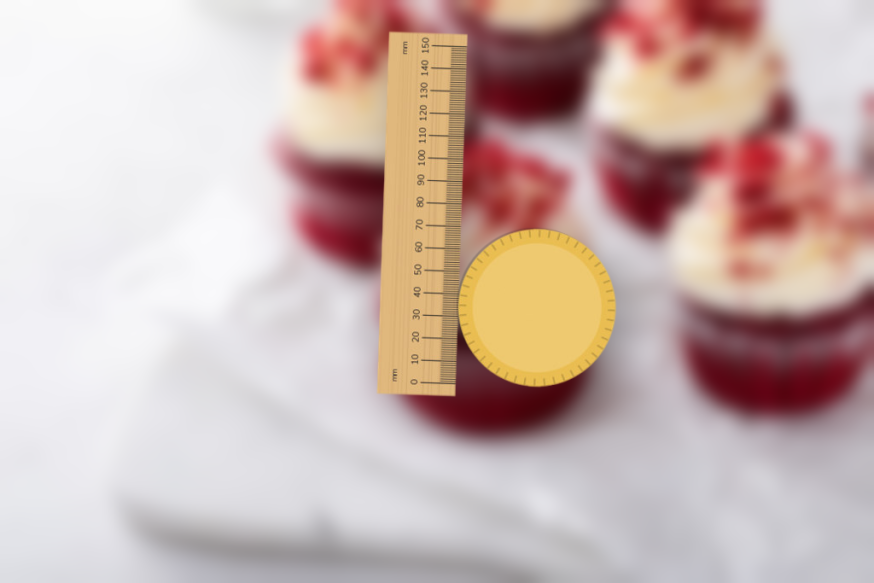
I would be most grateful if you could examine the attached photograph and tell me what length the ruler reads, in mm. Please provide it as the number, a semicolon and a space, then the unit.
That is 70; mm
